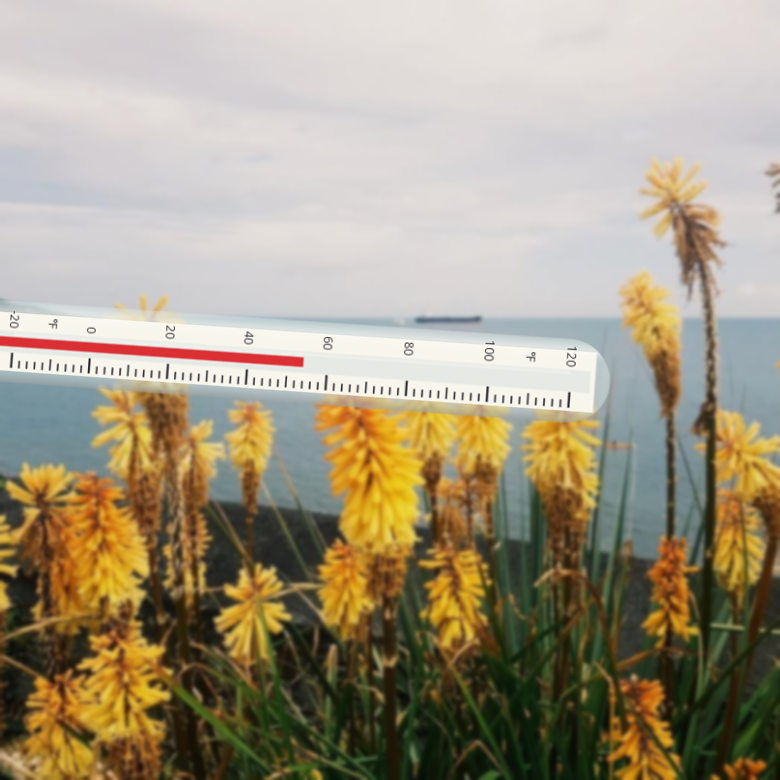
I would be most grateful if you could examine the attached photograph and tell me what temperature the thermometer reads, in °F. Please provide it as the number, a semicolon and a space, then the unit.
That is 54; °F
